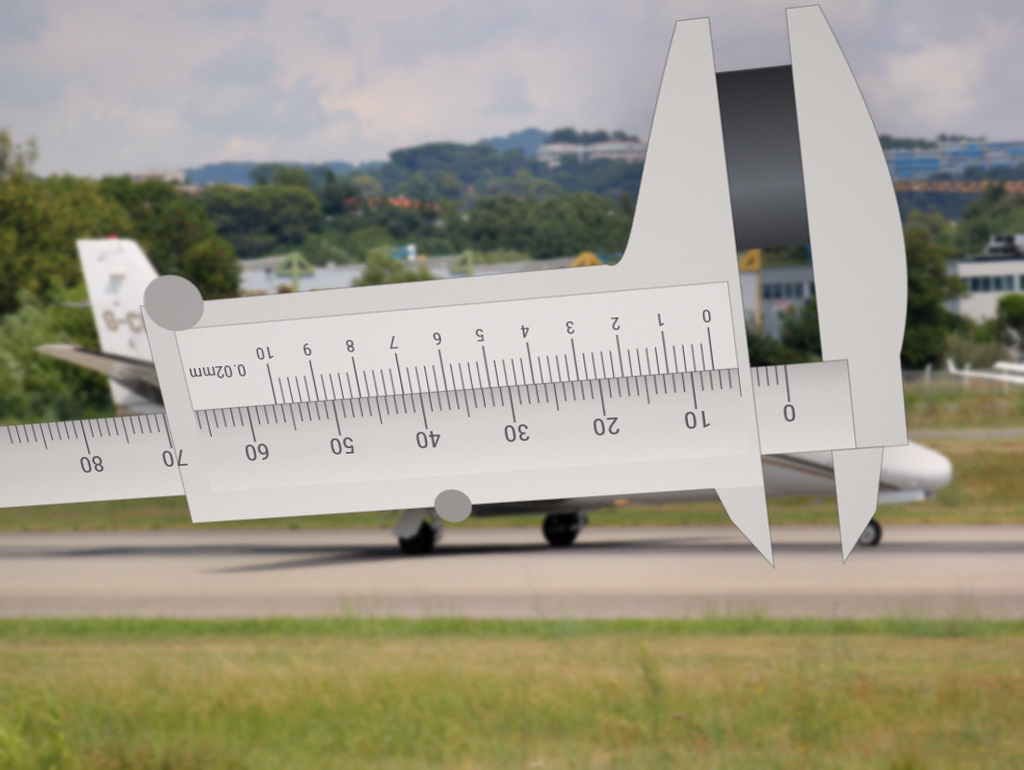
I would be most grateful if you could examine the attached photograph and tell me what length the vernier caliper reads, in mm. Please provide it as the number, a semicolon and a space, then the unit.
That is 7.6; mm
